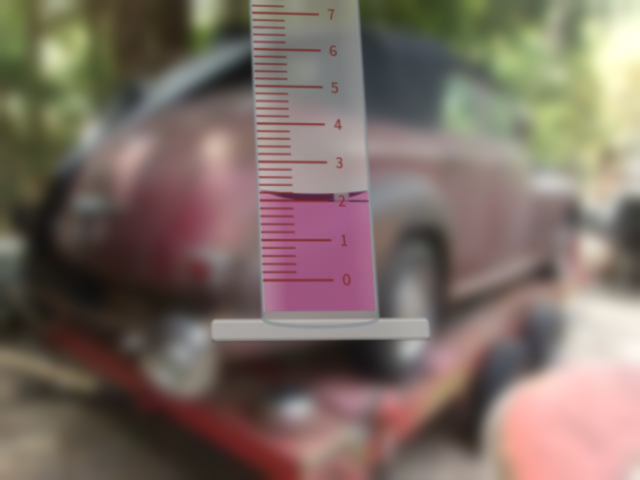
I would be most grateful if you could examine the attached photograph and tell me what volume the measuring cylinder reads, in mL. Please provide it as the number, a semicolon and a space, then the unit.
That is 2; mL
